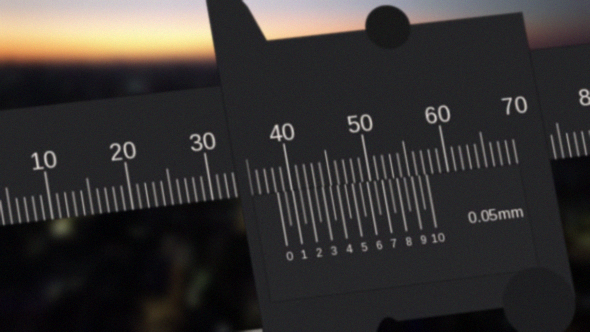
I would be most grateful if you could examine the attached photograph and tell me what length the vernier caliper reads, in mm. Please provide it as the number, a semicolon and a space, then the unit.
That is 38.2; mm
